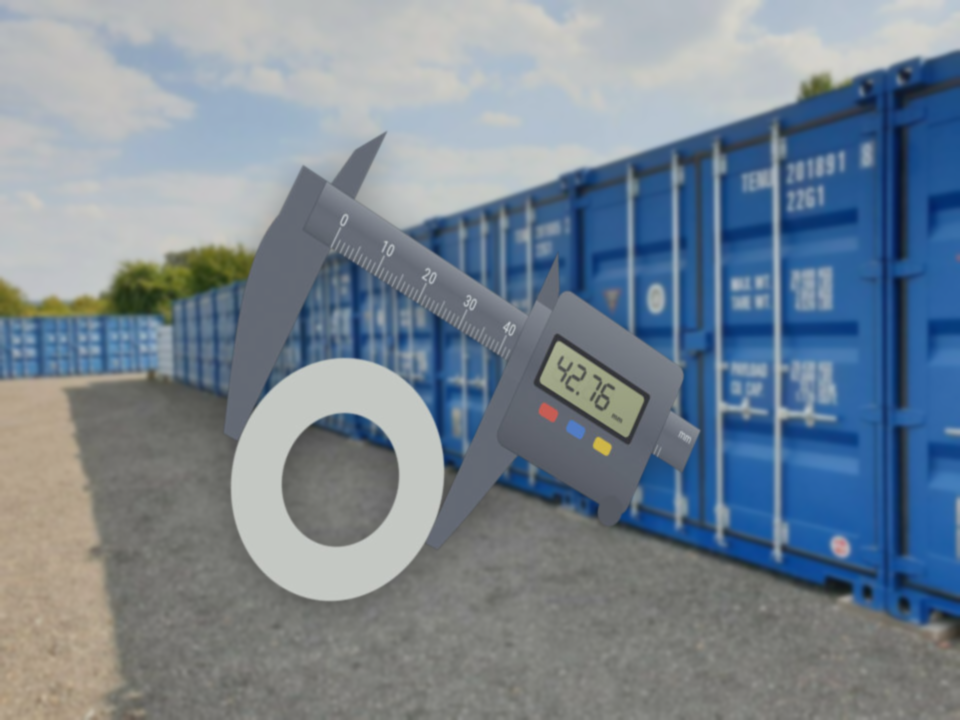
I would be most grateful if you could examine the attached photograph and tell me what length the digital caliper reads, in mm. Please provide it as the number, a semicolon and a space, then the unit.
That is 42.76; mm
